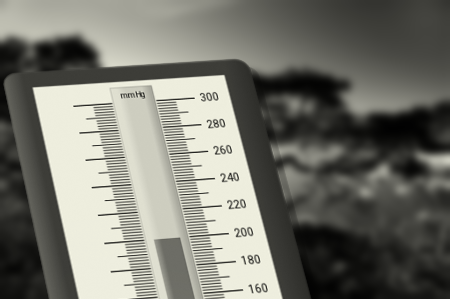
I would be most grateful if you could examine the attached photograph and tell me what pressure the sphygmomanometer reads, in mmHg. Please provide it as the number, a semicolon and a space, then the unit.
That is 200; mmHg
